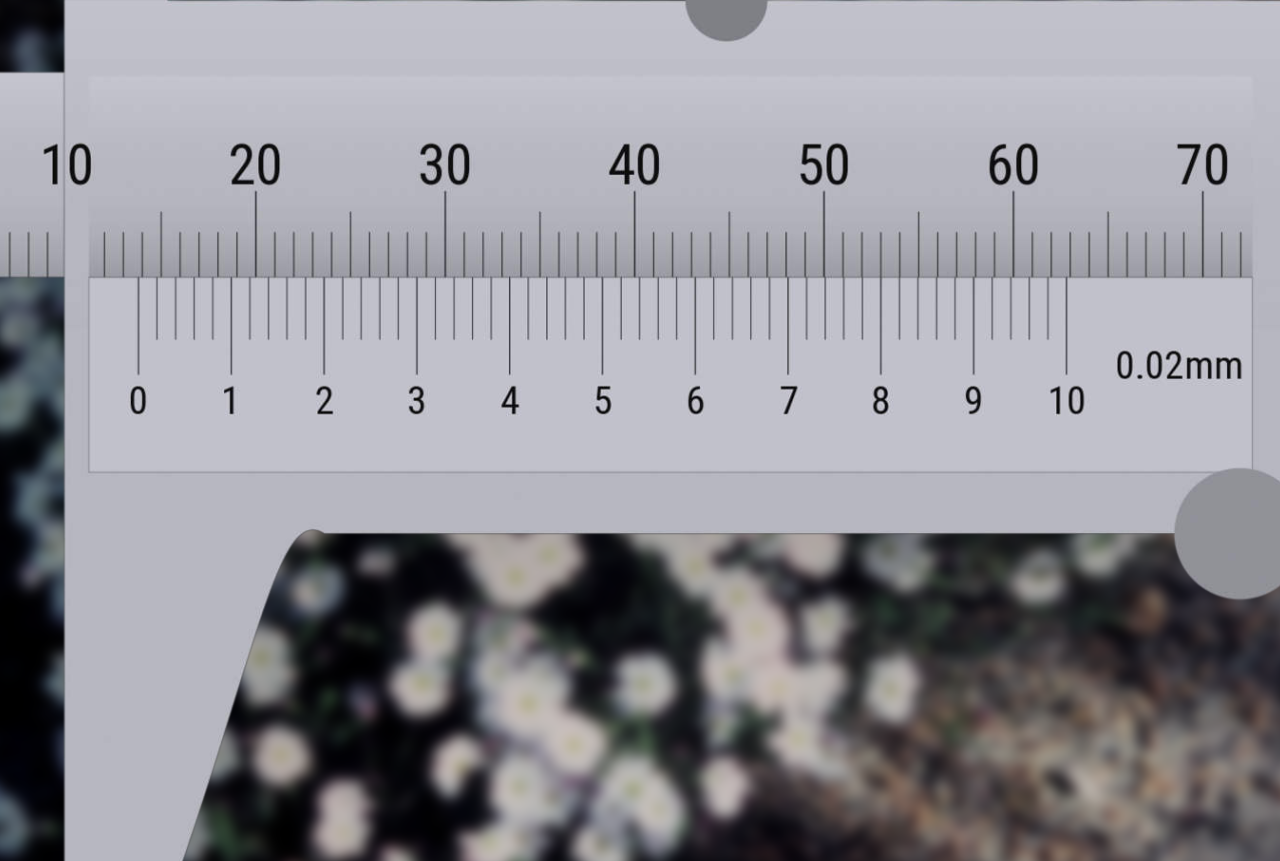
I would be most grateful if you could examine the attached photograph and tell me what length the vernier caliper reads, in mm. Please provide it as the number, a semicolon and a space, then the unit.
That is 13.8; mm
